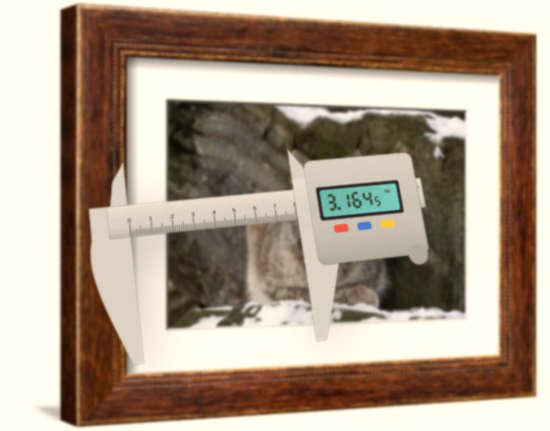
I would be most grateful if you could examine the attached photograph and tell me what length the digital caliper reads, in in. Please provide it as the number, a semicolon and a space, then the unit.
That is 3.1645; in
